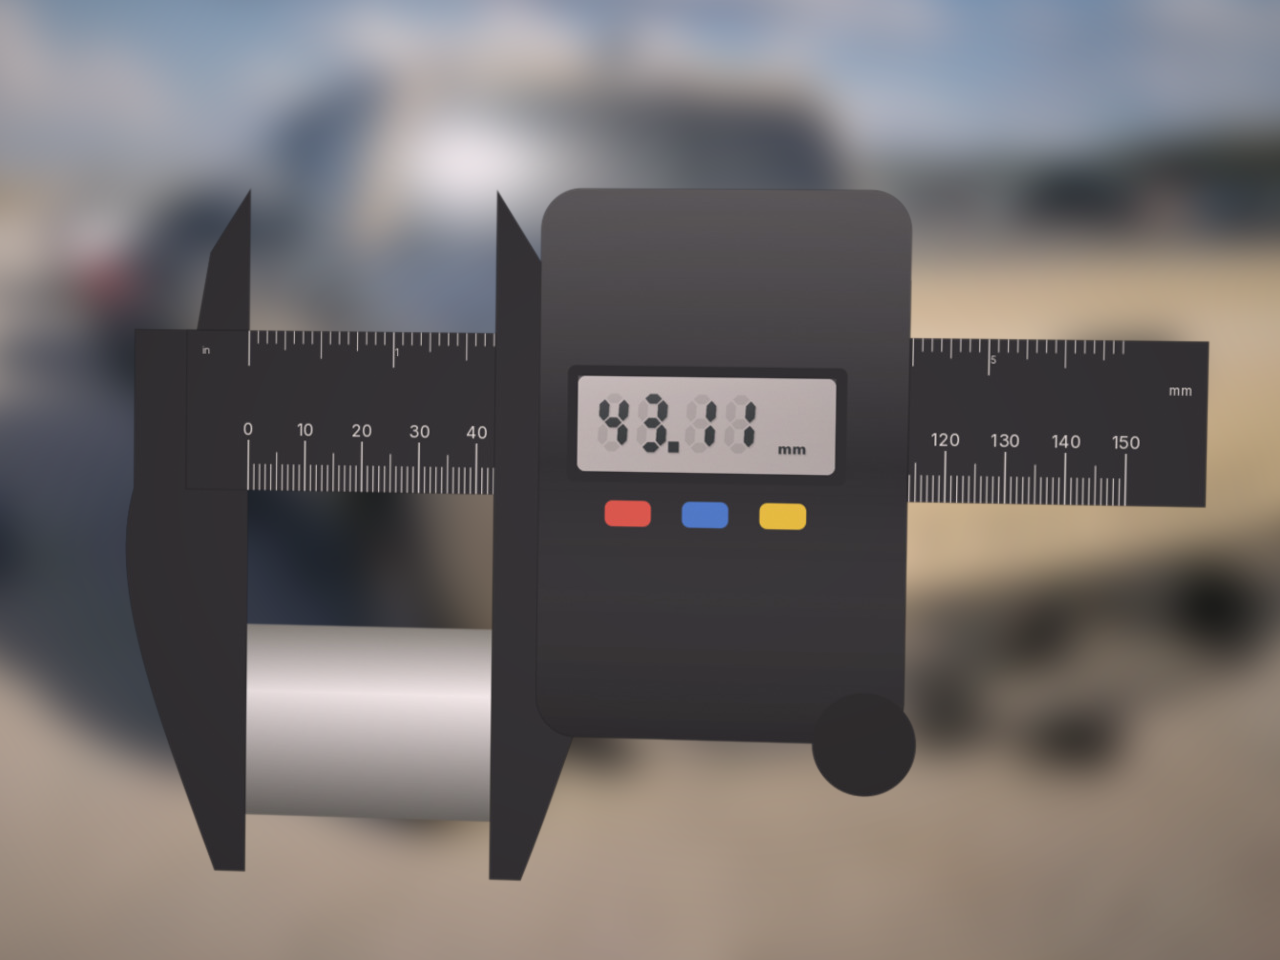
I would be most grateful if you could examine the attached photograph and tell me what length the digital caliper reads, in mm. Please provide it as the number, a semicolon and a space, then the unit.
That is 43.11; mm
